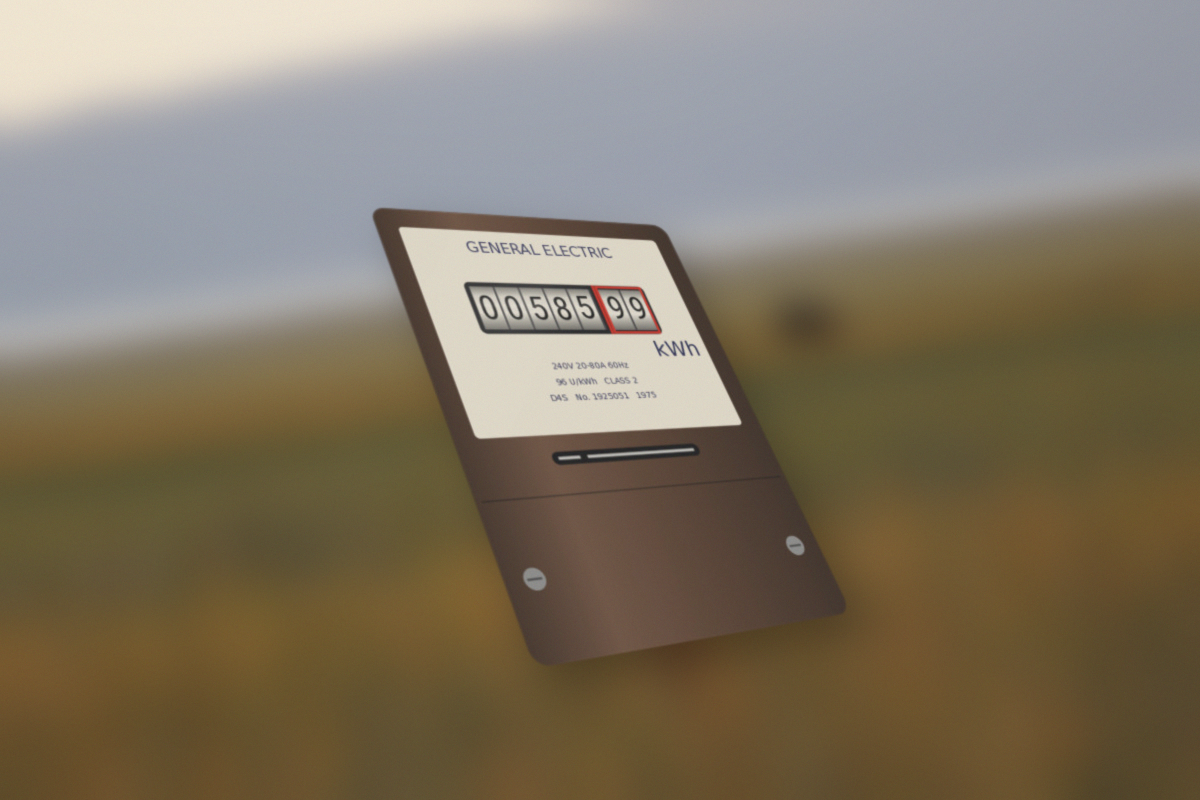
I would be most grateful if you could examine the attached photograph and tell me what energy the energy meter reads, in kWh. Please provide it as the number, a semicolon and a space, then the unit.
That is 585.99; kWh
